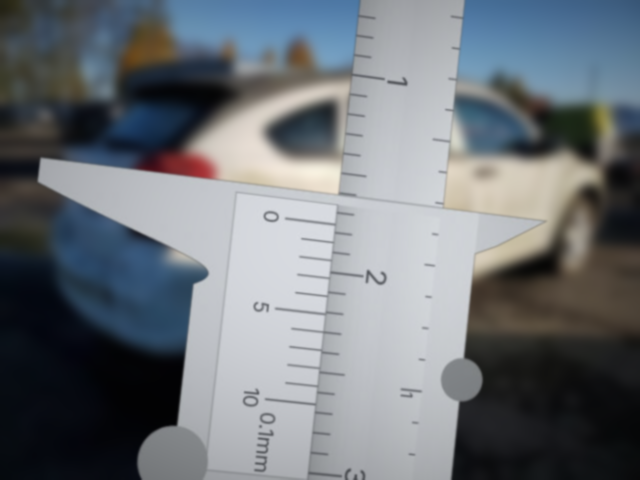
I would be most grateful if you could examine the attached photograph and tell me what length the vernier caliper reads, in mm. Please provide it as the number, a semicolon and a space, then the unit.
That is 17.6; mm
